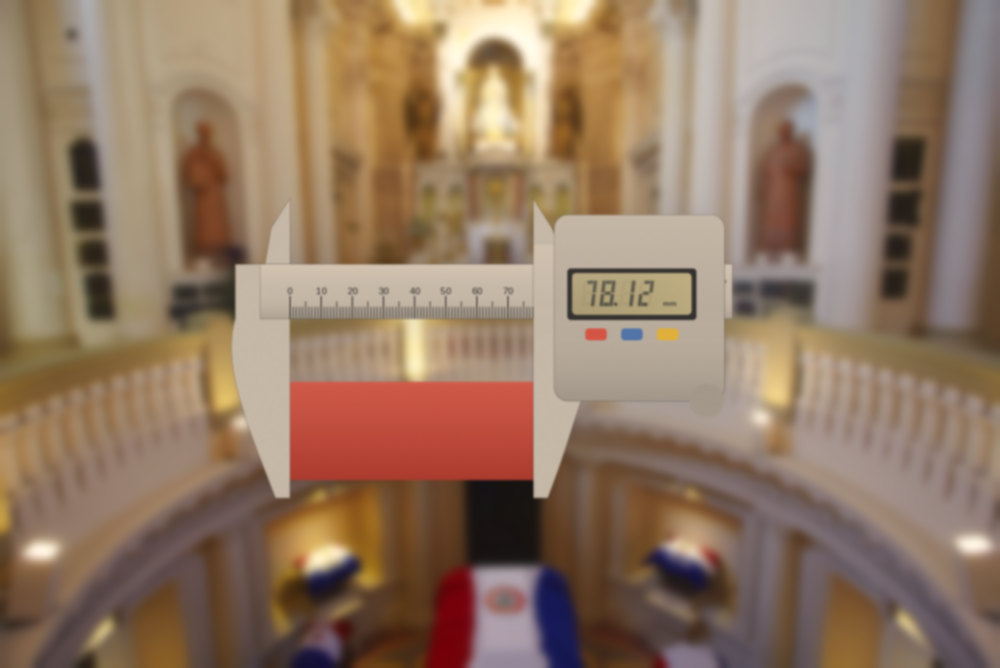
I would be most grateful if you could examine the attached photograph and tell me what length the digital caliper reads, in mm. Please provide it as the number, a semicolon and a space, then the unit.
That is 78.12; mm
